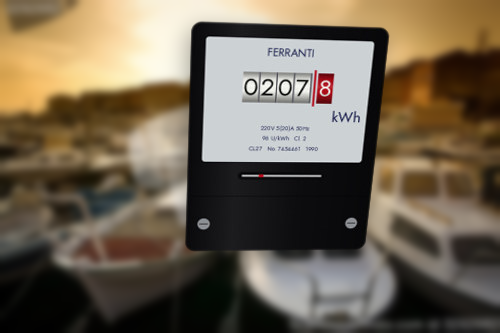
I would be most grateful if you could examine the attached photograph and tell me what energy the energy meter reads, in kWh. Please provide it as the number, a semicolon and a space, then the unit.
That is 207.8; kWh
